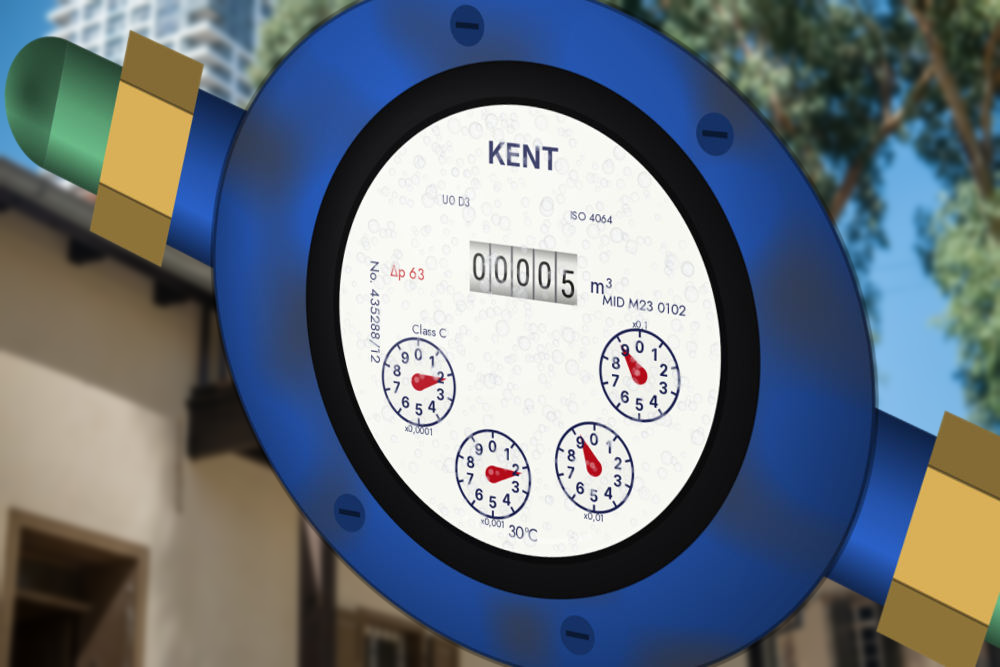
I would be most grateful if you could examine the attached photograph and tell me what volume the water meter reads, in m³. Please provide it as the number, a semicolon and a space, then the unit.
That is 4.8922; m³
